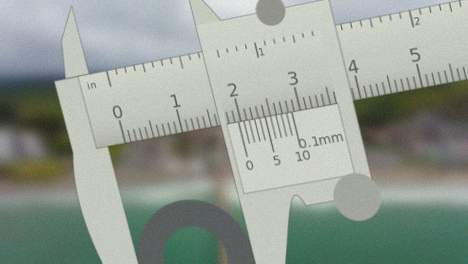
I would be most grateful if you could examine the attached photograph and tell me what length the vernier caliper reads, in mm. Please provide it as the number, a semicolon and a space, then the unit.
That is 19.6; mm
